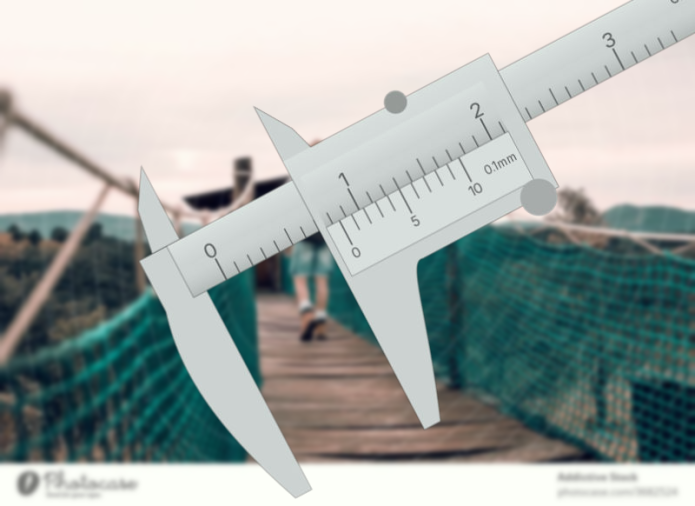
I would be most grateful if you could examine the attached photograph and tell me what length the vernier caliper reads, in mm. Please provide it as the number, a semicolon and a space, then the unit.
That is 8.5; mm
